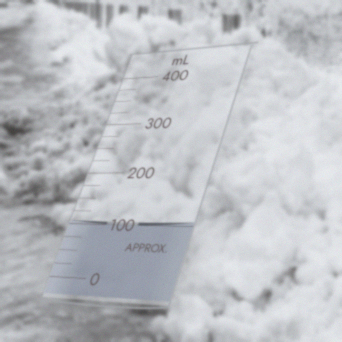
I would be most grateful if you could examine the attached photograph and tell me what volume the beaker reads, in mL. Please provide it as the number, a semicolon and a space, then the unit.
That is 100; mL
